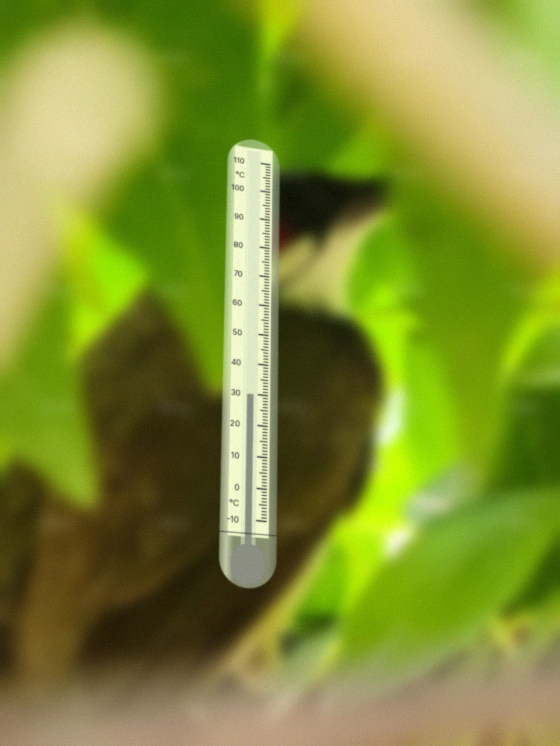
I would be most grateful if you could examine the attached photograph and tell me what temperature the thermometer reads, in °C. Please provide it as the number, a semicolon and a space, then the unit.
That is 30; °C
